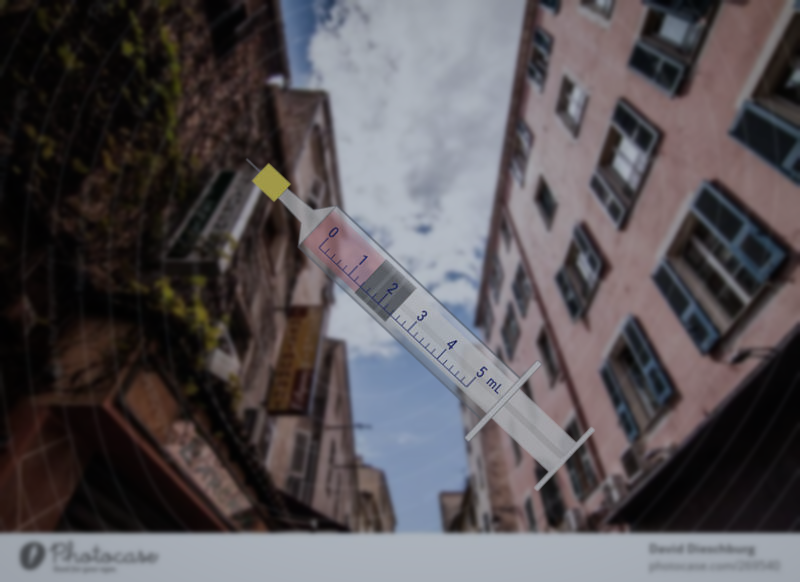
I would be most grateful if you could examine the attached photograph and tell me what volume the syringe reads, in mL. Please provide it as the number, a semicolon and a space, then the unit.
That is 1.4; mL
